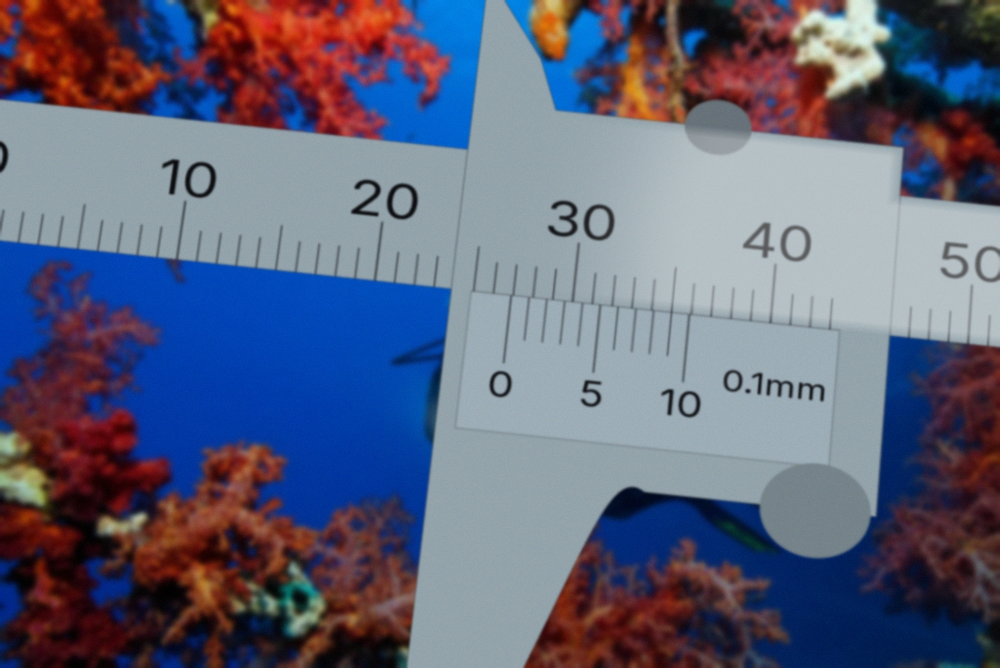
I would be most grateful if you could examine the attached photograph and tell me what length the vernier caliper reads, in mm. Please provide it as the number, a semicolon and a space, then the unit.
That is 26.9; mm
